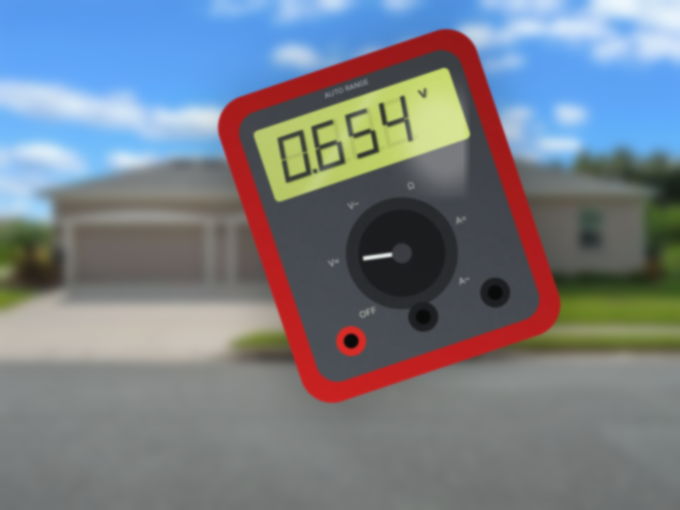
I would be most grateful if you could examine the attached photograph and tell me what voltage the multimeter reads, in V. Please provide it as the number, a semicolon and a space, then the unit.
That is 0.654; V
